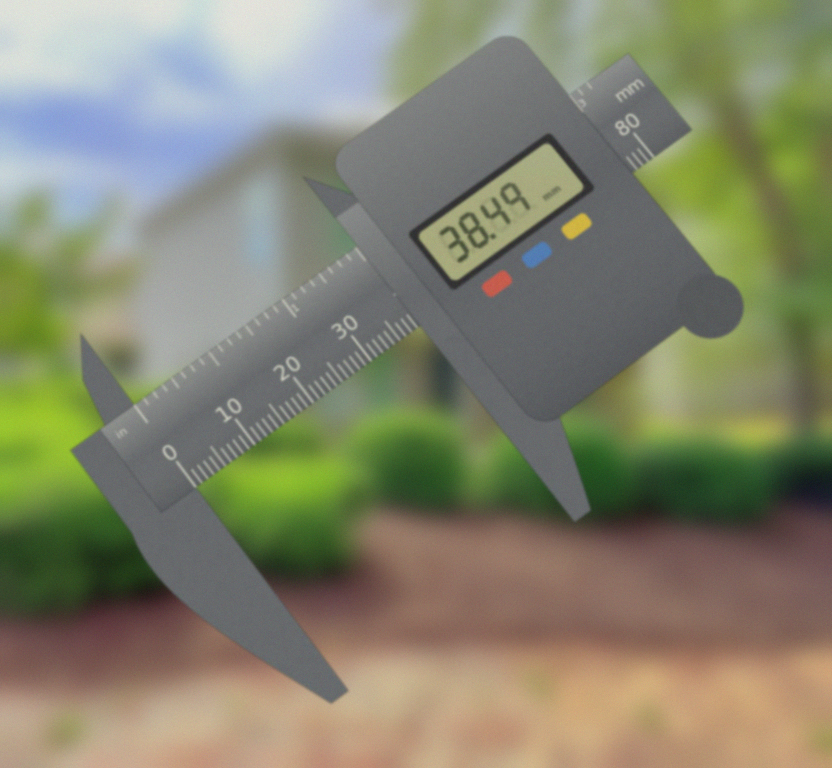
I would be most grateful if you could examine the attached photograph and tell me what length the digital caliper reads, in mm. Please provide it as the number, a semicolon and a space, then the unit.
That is 38.49; mm
